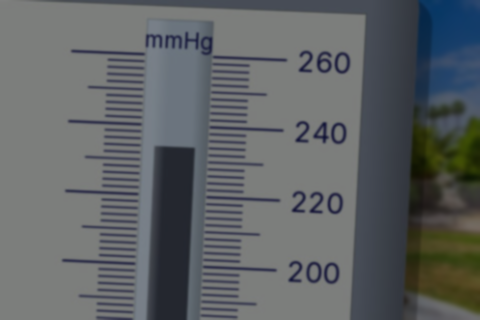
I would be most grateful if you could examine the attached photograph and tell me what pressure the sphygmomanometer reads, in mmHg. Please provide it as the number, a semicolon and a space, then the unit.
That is 234; mmHg
